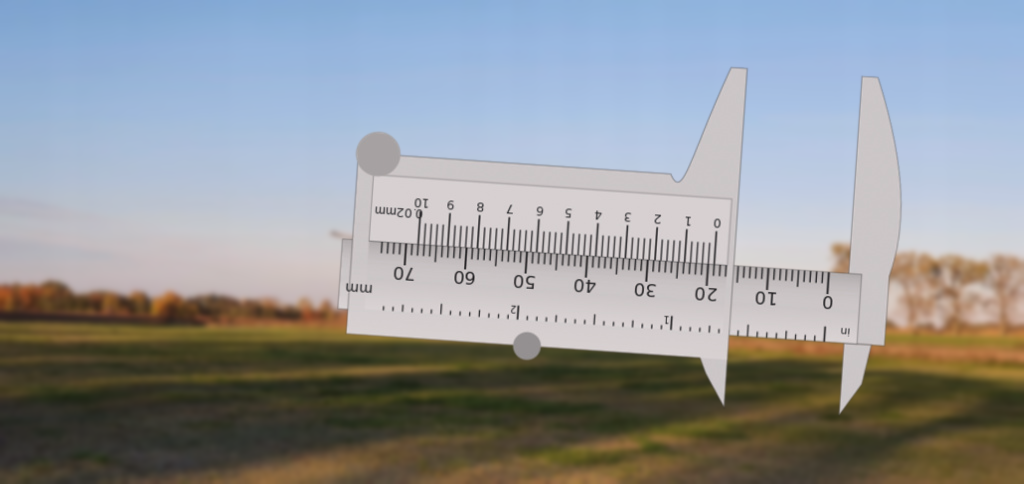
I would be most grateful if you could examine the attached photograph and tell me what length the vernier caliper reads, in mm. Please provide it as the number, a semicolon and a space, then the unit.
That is 19.0; mm
